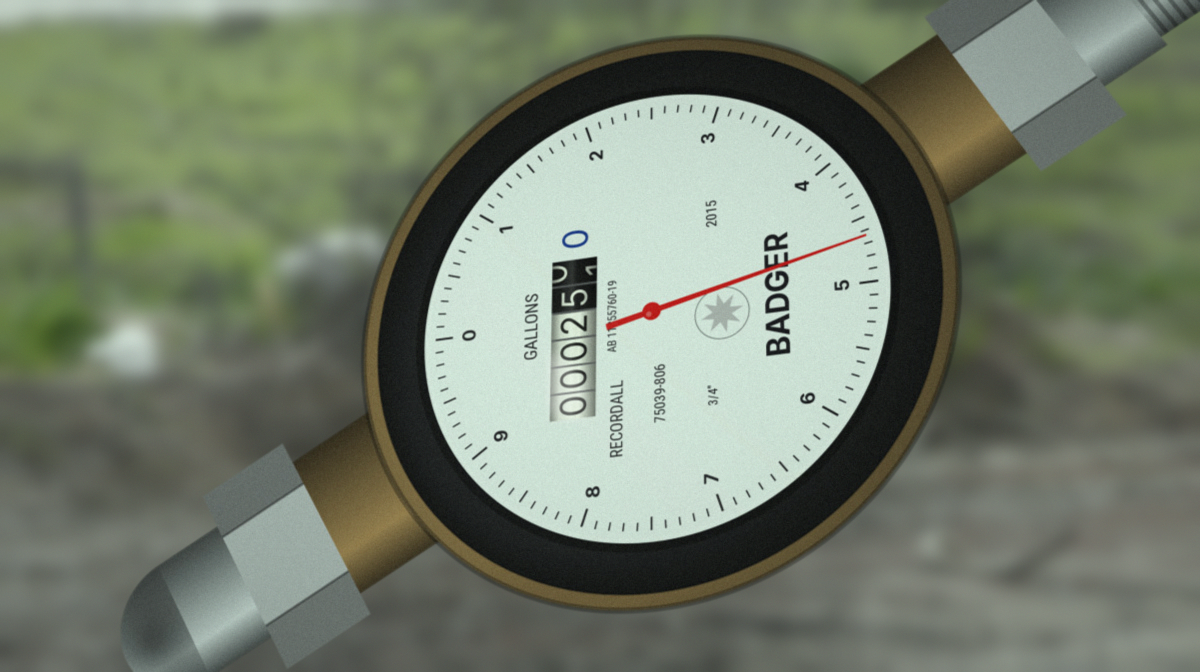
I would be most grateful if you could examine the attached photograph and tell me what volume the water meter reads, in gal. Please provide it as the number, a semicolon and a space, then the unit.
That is 2504.6; gal
